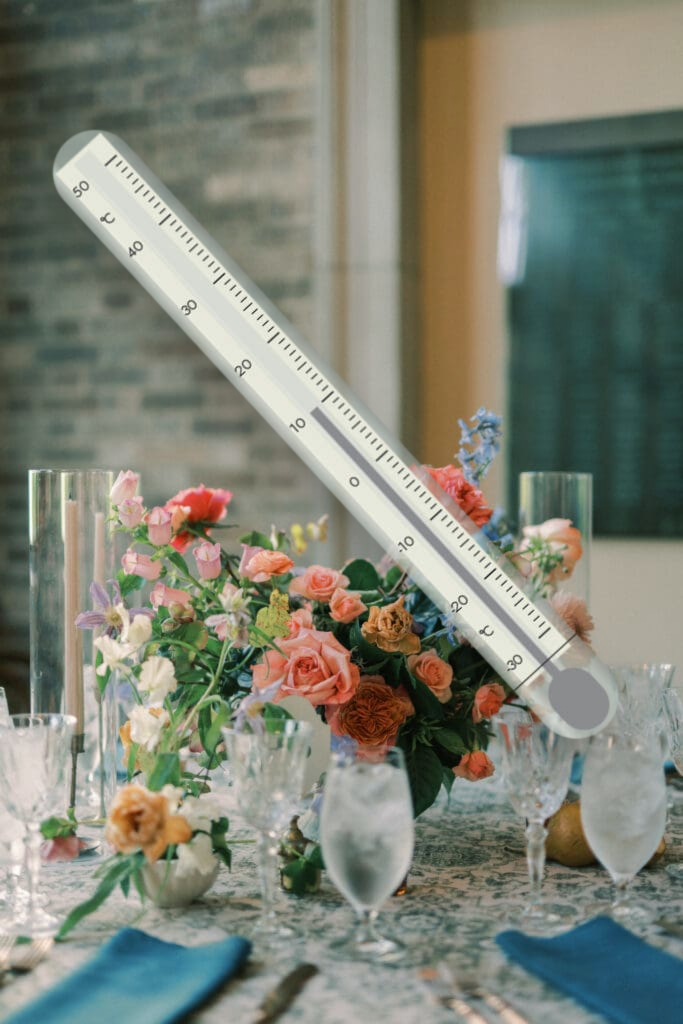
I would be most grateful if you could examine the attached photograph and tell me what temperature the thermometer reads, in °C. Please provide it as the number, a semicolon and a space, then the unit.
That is 10; °C
